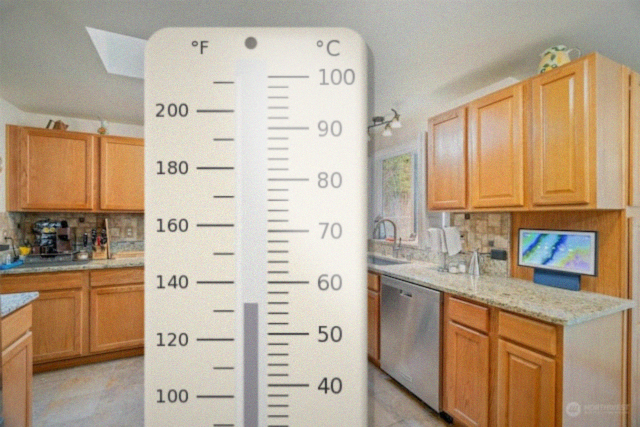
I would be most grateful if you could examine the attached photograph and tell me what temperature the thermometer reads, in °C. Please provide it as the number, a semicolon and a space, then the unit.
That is 56; °C
